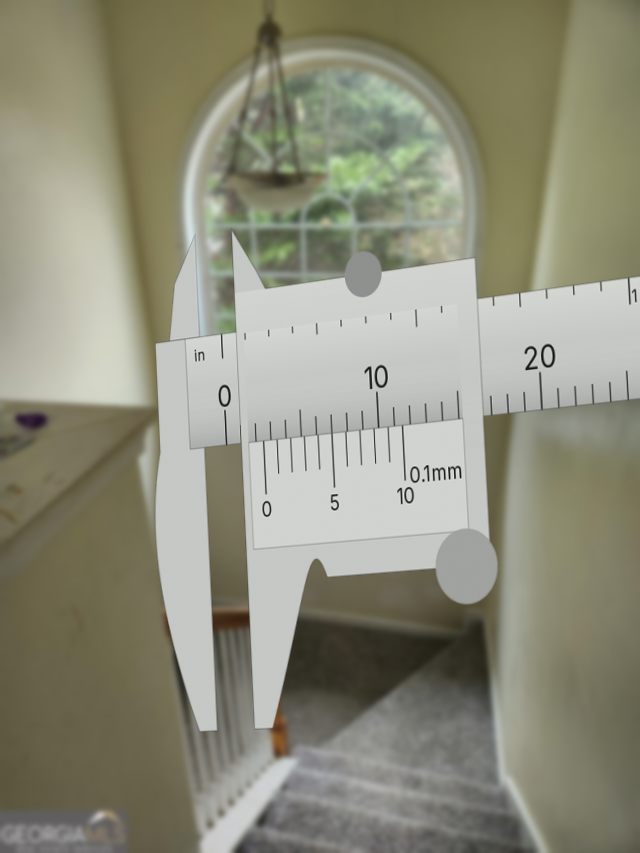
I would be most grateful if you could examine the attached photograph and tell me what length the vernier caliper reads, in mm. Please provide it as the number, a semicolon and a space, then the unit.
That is 2.5; mm
